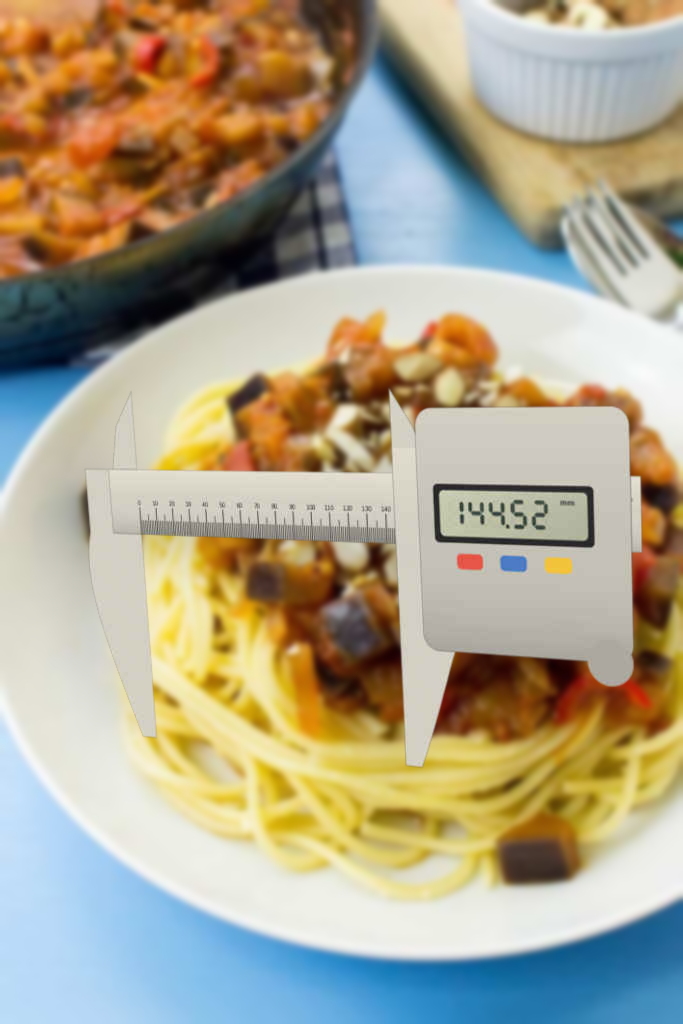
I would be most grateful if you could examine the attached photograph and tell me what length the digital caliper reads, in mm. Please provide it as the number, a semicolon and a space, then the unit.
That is 144.52; mm
